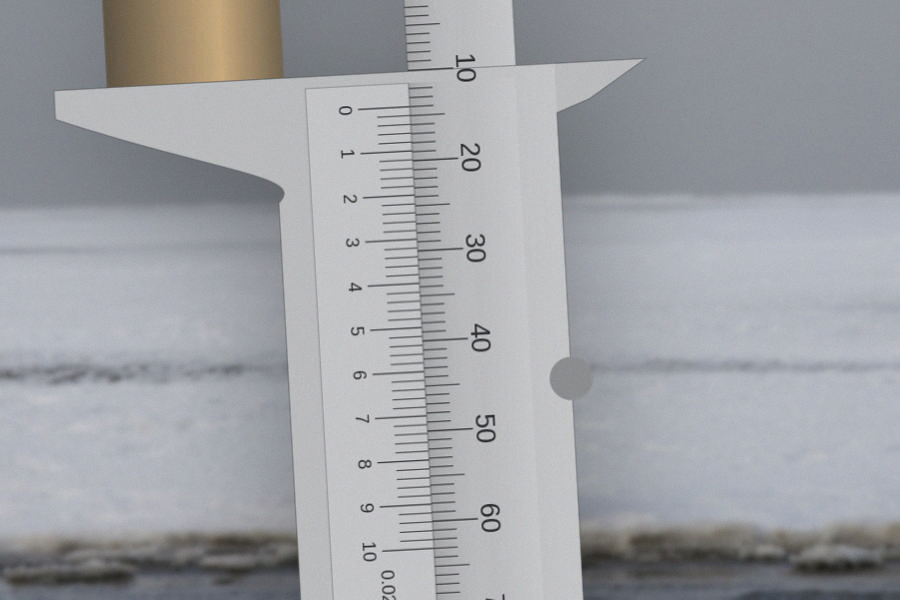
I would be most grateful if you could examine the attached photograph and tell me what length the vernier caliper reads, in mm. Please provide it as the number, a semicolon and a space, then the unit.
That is 14.0; mm
